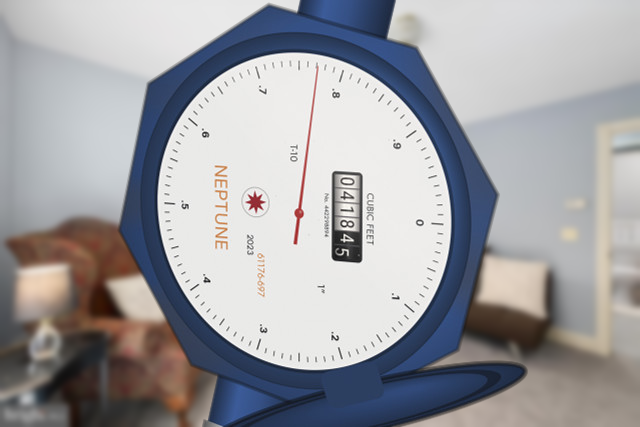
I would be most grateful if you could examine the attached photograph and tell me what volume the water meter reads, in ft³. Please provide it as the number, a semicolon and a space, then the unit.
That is 41844.77; ft³
